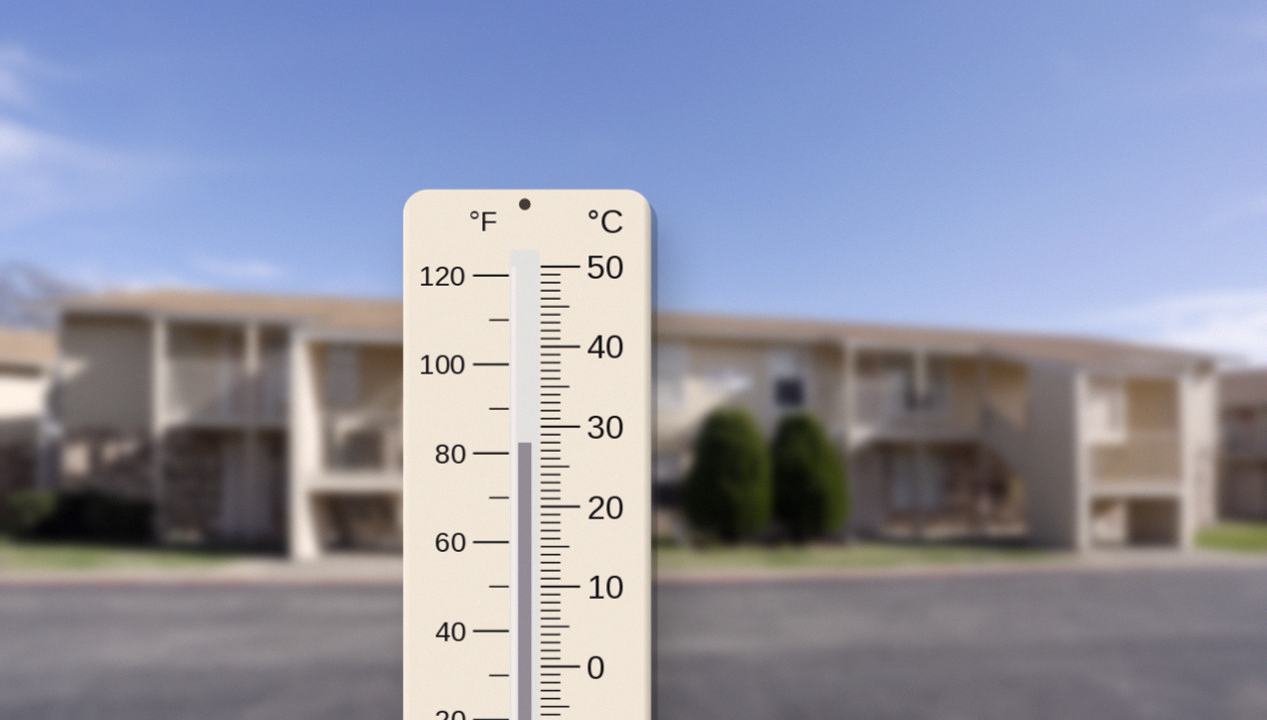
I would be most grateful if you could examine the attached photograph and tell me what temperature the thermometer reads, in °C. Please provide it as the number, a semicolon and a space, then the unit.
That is 28; °C
